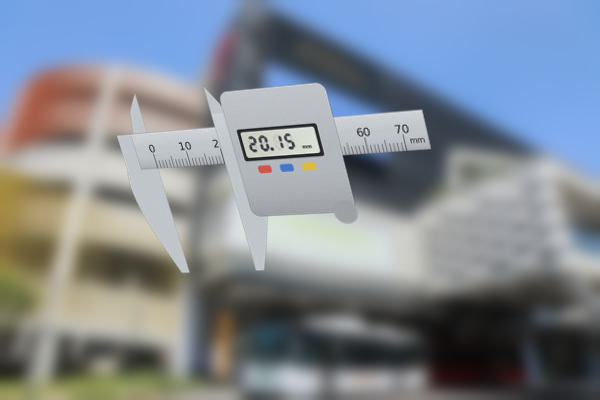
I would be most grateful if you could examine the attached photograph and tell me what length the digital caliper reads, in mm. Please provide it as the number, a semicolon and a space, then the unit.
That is 20.15; mm
